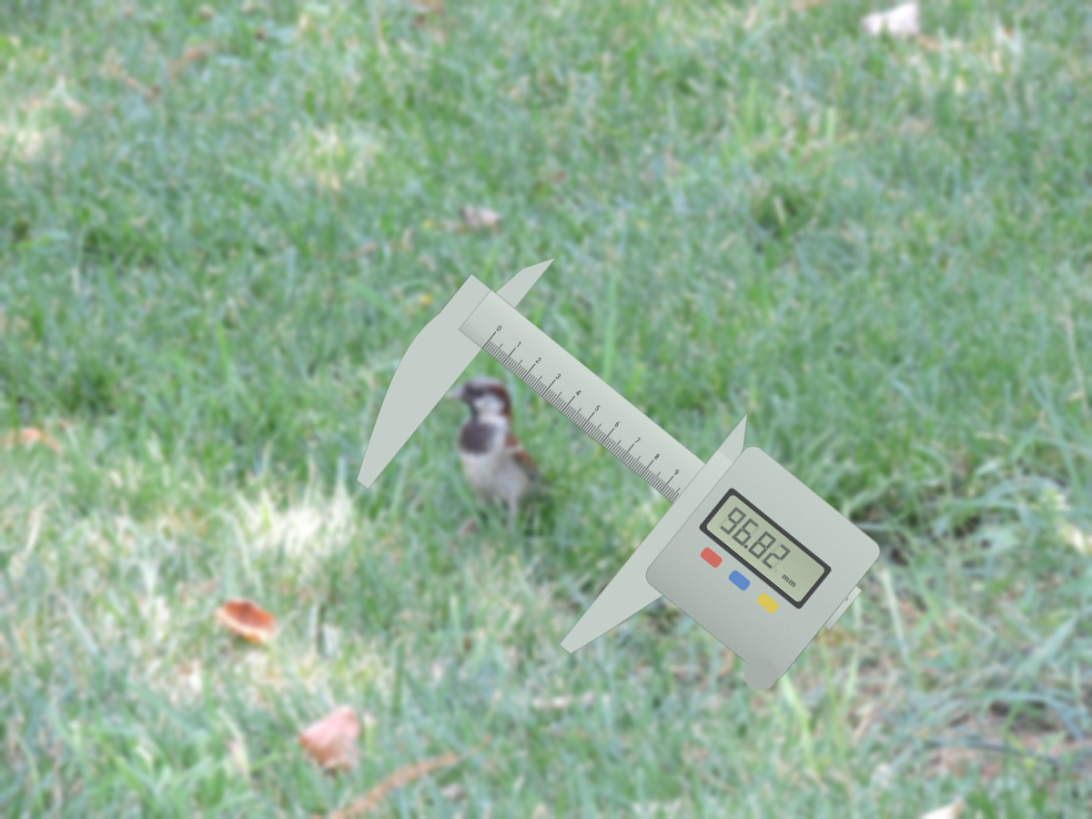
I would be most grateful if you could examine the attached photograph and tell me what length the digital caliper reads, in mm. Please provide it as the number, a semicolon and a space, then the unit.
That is 96.82; mm
